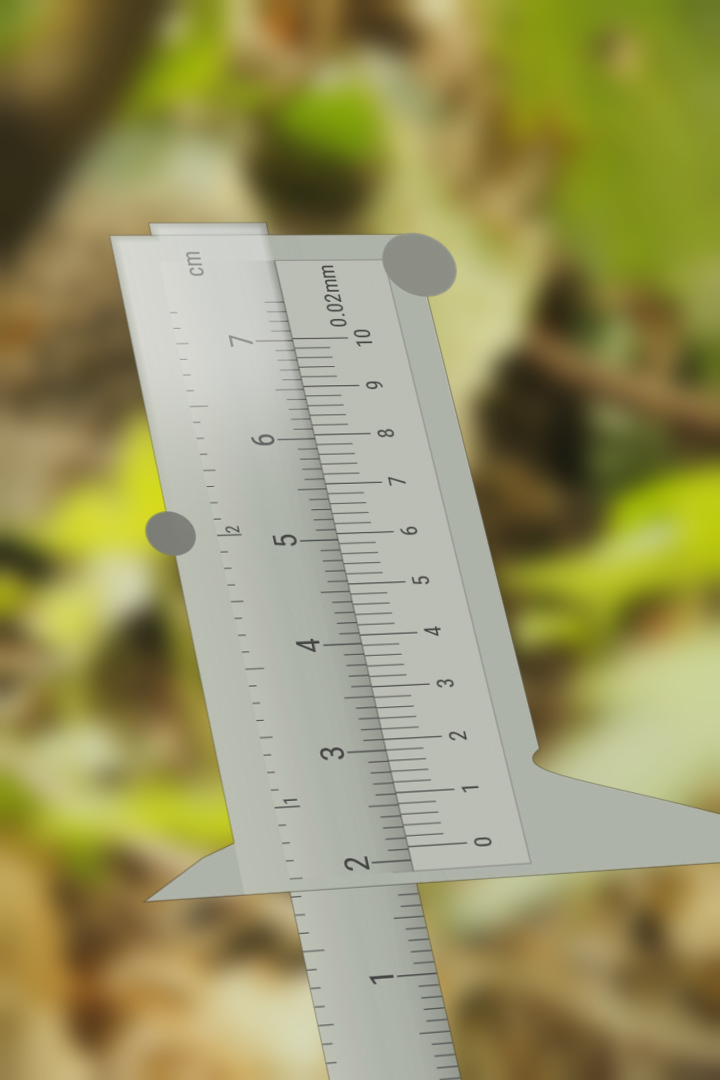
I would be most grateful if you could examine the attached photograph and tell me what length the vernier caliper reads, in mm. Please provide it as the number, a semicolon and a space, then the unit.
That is 21.2; mm
